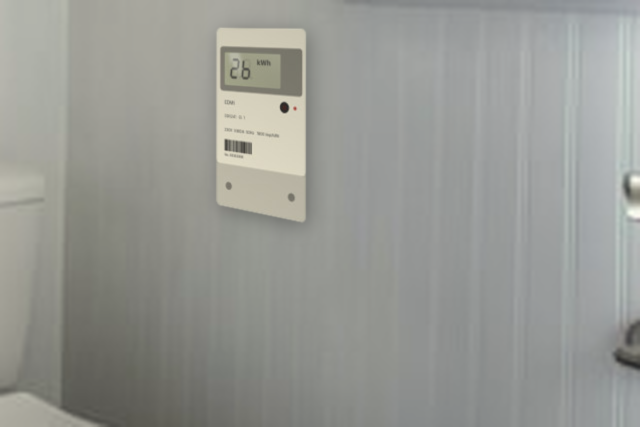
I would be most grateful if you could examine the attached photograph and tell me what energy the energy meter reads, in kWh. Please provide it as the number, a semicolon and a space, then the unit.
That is 26; kWh
